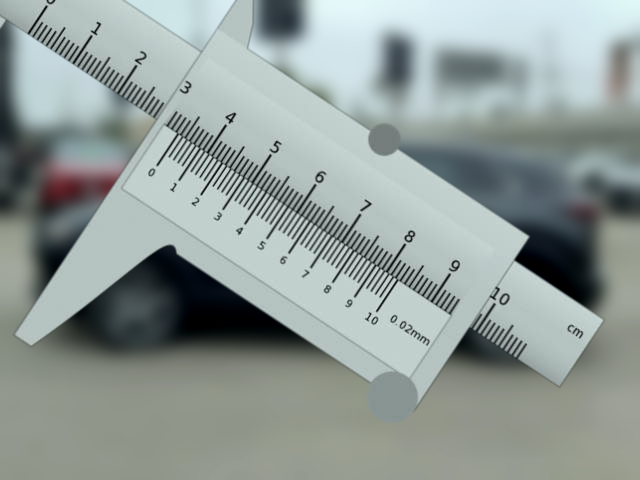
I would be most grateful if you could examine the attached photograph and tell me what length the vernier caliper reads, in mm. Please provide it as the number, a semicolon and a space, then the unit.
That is 33.5; mm
